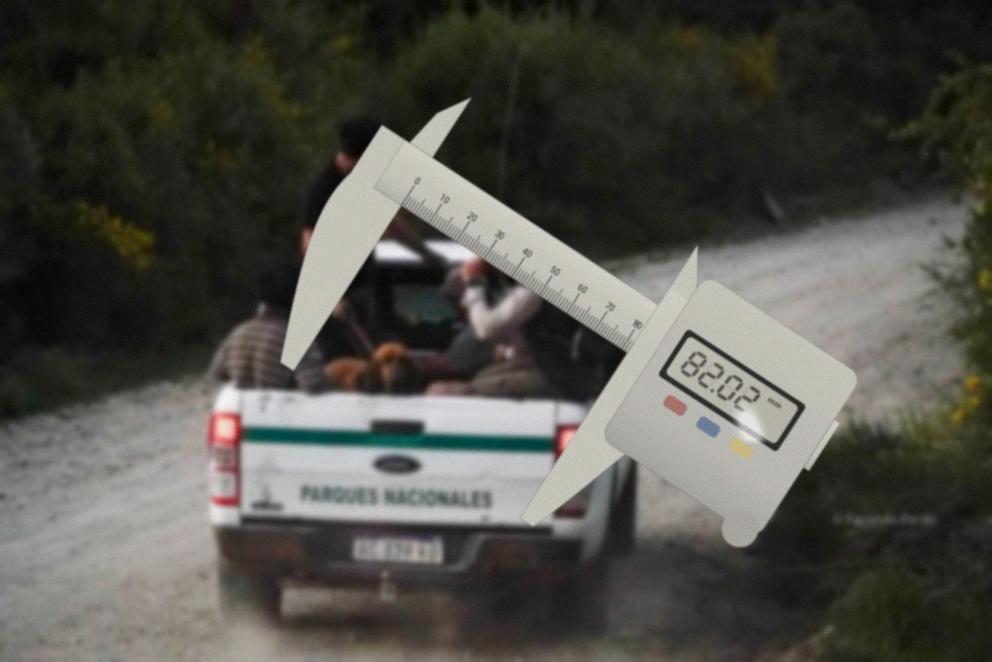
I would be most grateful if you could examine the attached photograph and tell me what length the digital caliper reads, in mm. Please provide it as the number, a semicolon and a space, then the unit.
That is 82.02; mm
